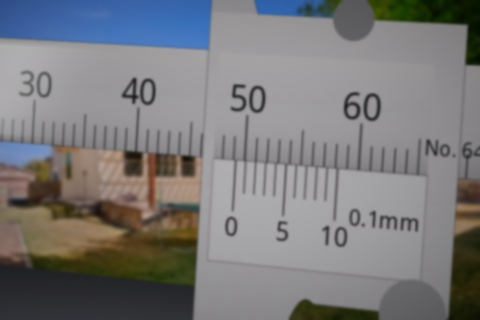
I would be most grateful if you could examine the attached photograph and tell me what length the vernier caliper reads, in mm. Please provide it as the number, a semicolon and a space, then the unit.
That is 49.2; mm
